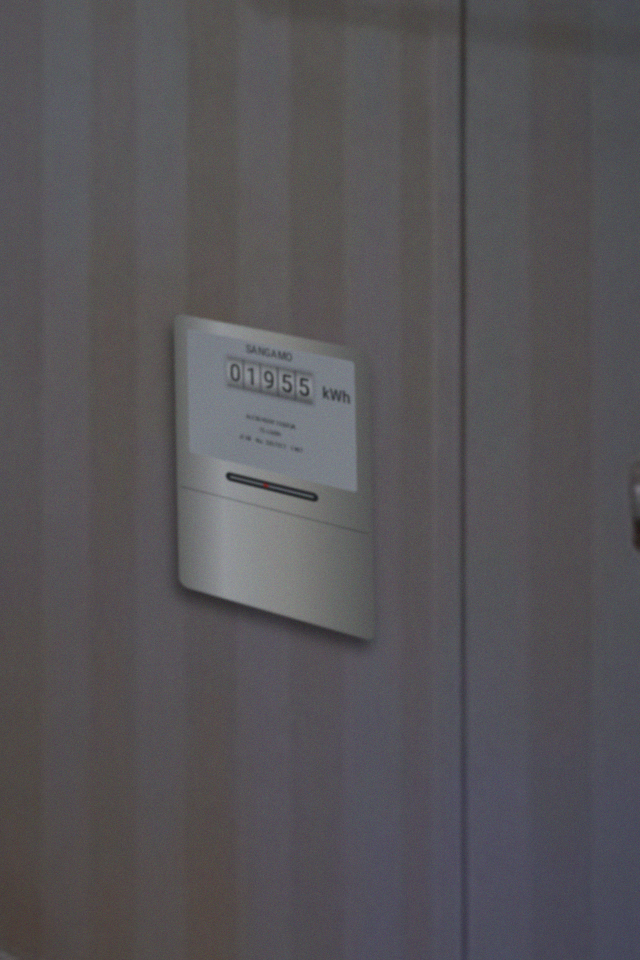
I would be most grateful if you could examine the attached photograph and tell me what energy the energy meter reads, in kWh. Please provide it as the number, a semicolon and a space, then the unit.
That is 1955; kWh
